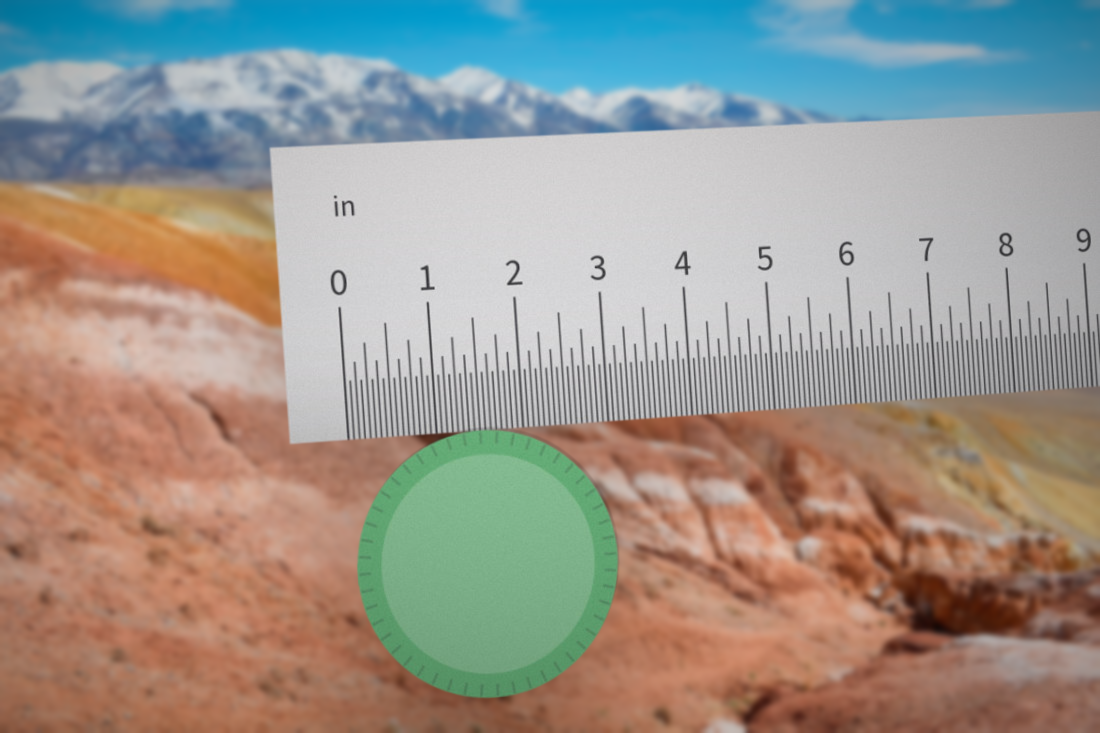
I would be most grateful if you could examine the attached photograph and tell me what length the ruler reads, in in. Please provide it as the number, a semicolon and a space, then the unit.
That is 3; in
